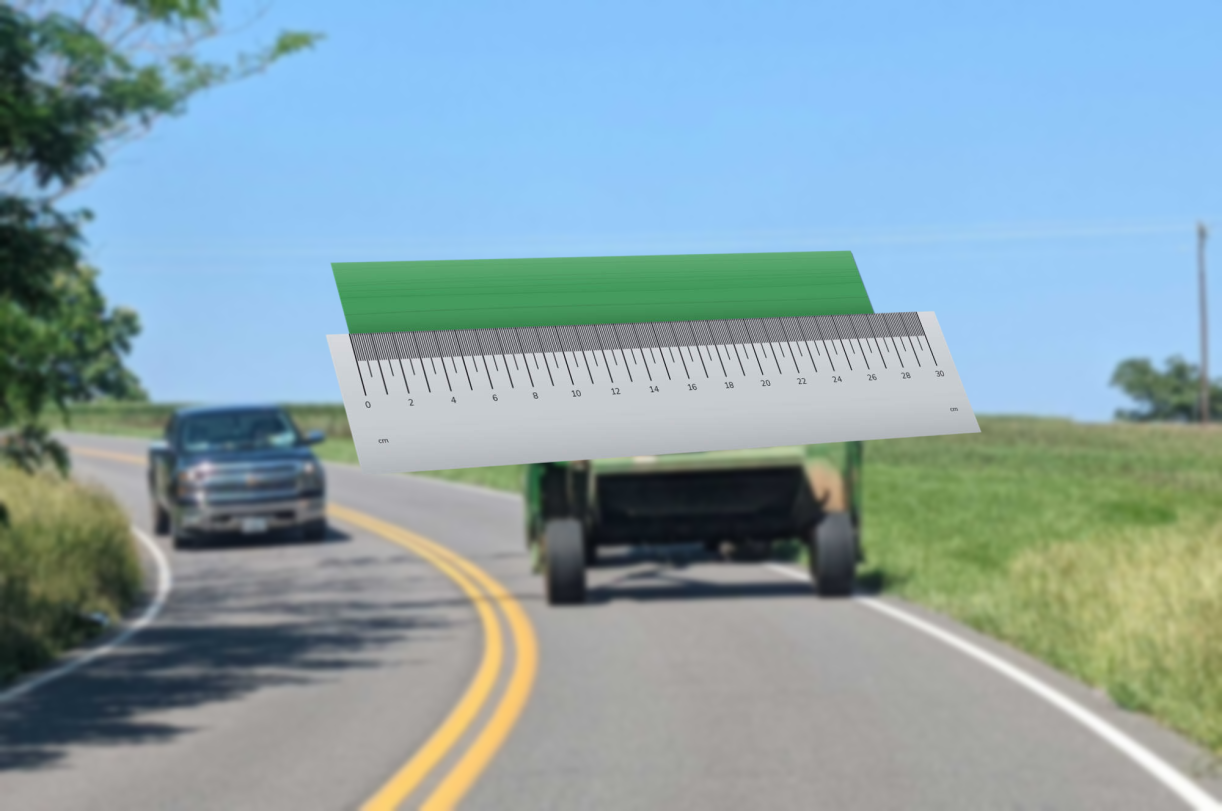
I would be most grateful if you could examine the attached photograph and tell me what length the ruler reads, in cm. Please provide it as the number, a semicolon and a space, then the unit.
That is 27.5; cm
